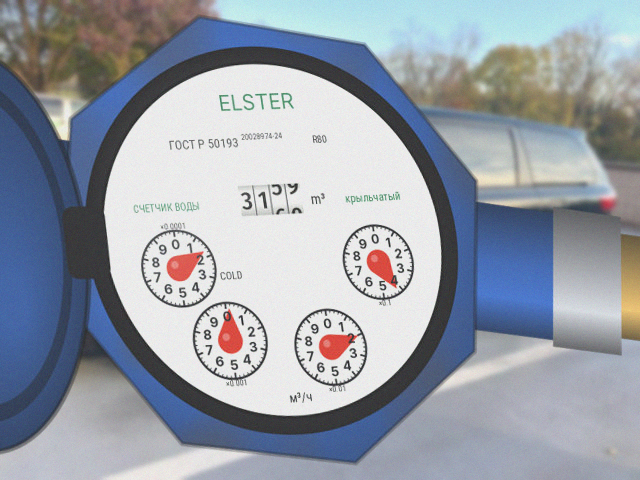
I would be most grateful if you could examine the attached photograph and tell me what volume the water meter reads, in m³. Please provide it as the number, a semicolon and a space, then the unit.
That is 3159.4201; m³
